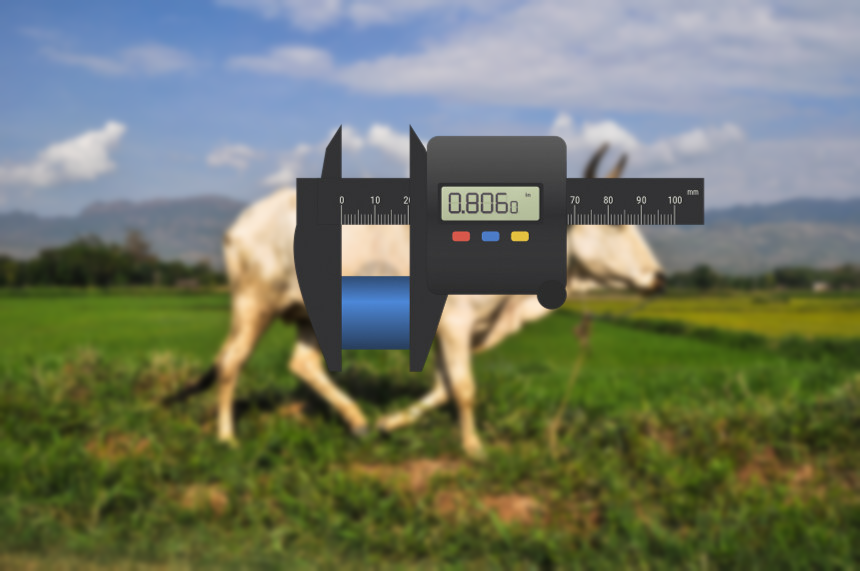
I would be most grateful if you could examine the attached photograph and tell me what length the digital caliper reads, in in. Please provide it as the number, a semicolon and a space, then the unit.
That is 0.8060; in
